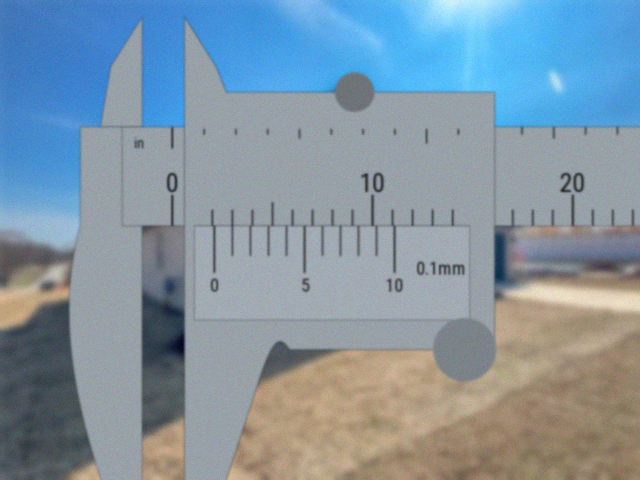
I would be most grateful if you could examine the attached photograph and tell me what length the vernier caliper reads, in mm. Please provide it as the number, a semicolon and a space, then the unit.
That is 2.1; mm
